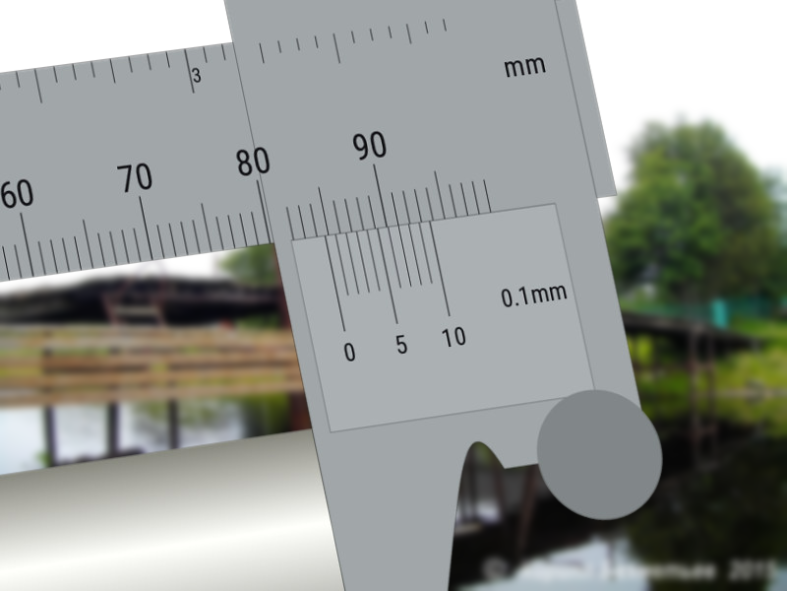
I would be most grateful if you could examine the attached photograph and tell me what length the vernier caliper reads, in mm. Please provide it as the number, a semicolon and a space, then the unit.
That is 84.7; mm
